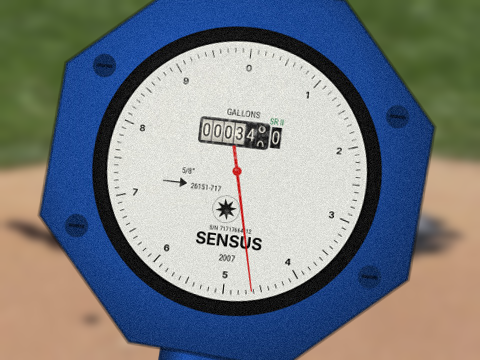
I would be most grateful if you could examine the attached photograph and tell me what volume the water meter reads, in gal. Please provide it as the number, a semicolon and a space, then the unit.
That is 3484.6; gal
